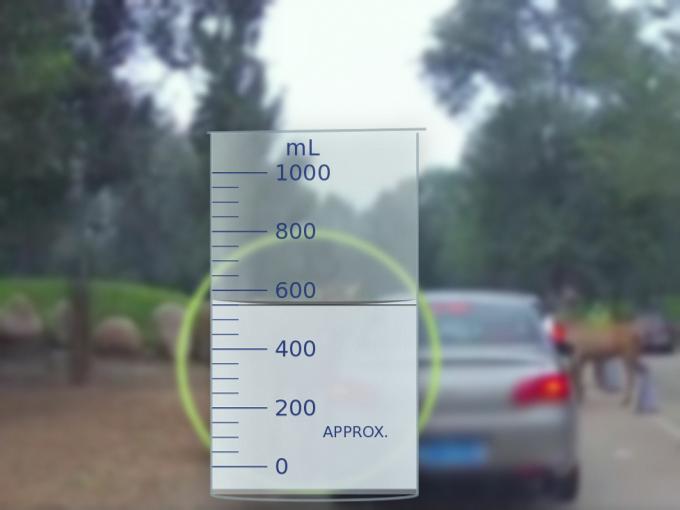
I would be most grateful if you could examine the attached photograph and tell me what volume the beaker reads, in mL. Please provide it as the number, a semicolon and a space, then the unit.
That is 550; mL
